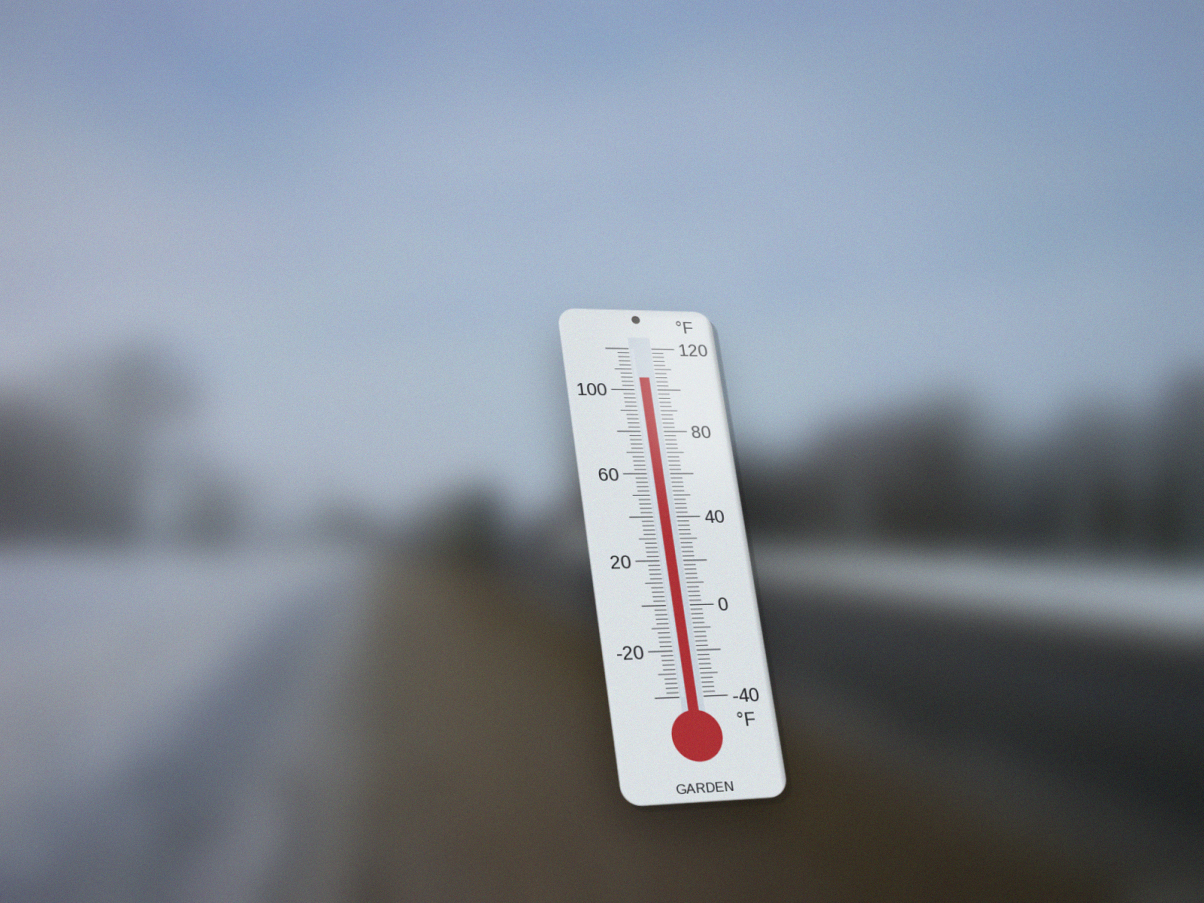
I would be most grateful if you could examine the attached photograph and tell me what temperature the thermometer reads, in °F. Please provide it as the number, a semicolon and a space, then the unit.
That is 106; °F
